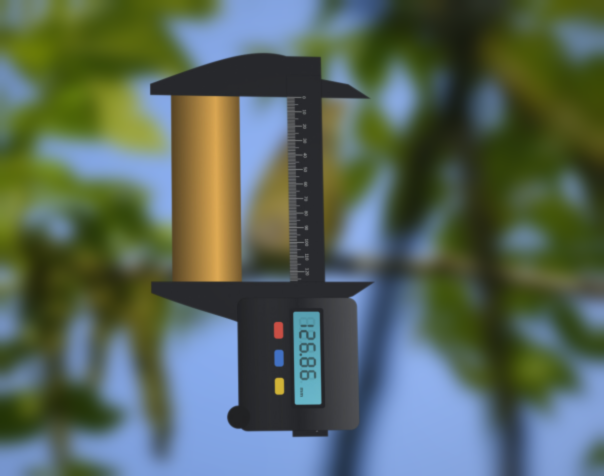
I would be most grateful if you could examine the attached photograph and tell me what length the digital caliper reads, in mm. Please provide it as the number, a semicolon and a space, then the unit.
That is 126.86; mm
